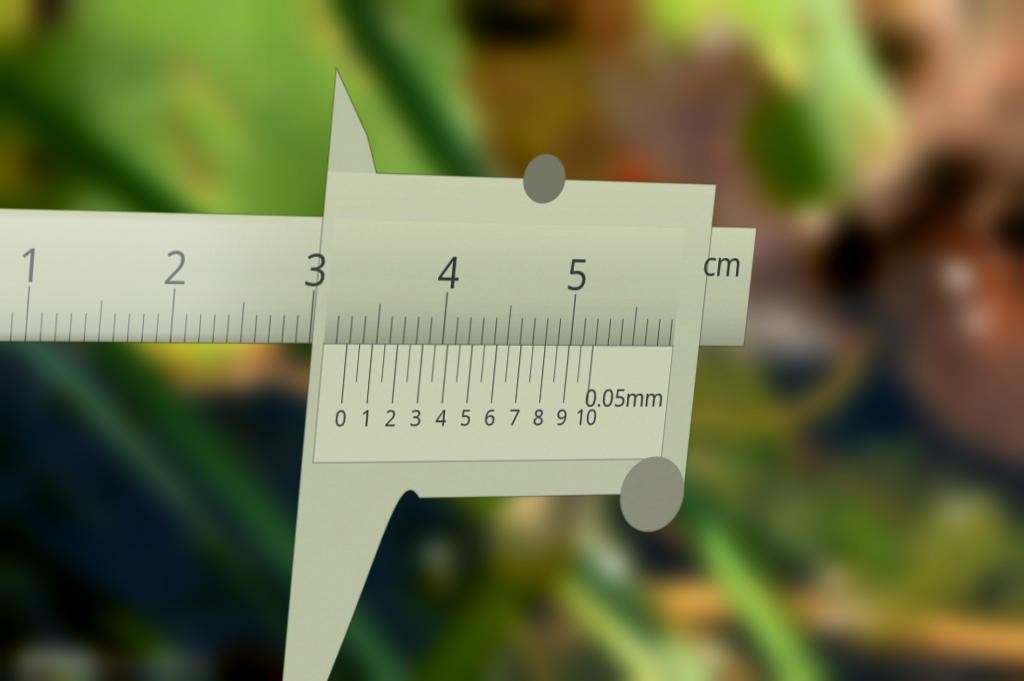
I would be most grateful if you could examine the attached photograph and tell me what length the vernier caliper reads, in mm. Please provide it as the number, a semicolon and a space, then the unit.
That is 32.8; mm
